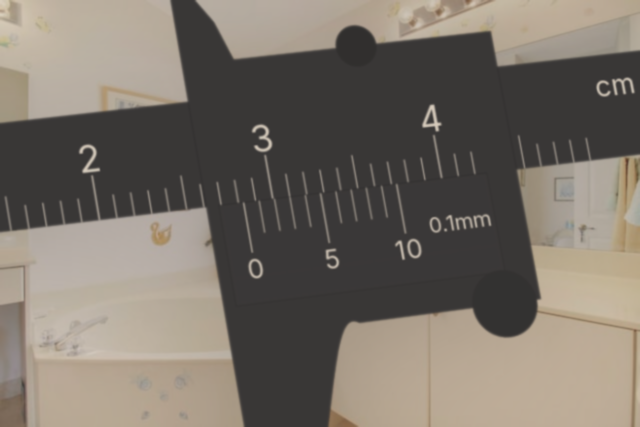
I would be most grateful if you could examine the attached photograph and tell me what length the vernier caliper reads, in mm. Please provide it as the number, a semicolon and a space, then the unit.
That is 28.3; mm
